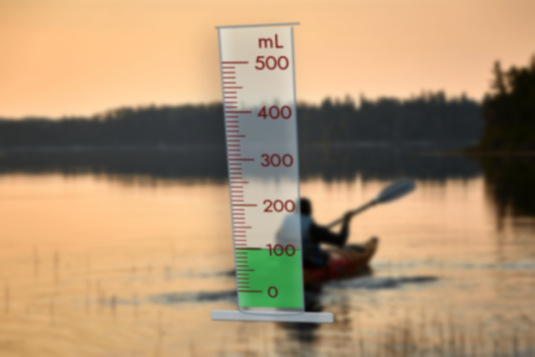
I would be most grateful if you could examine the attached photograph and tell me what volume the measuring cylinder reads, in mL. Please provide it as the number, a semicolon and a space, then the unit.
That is 100; mL
